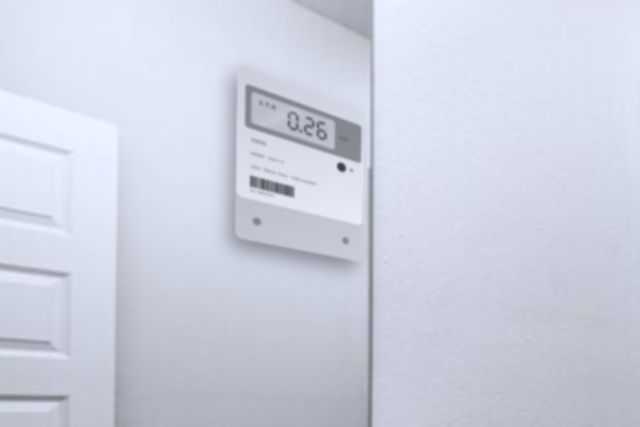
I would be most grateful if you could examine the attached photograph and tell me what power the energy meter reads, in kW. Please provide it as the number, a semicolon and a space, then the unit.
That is 0.26; kW
